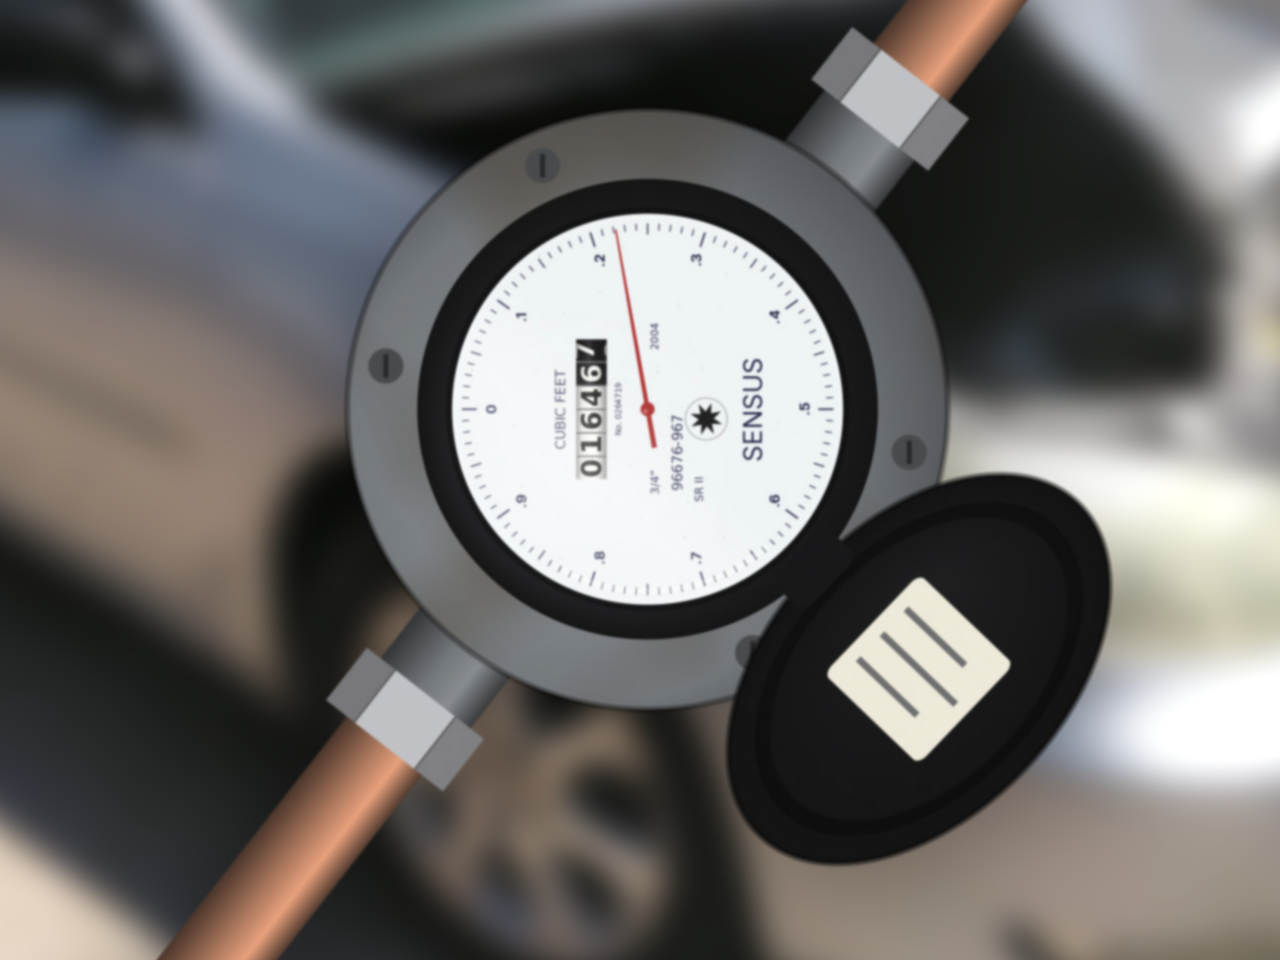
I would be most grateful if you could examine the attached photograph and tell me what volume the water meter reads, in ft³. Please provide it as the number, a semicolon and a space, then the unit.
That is 16467.22; ft³
